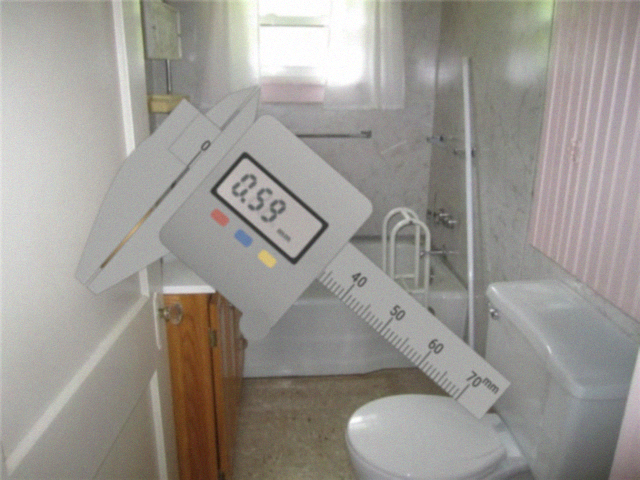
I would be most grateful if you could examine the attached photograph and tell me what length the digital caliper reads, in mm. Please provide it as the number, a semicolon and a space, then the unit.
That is 0.59; mm
